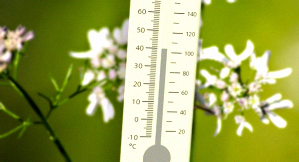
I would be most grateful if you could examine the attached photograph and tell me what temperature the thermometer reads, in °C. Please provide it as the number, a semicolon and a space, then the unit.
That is 40; °C
